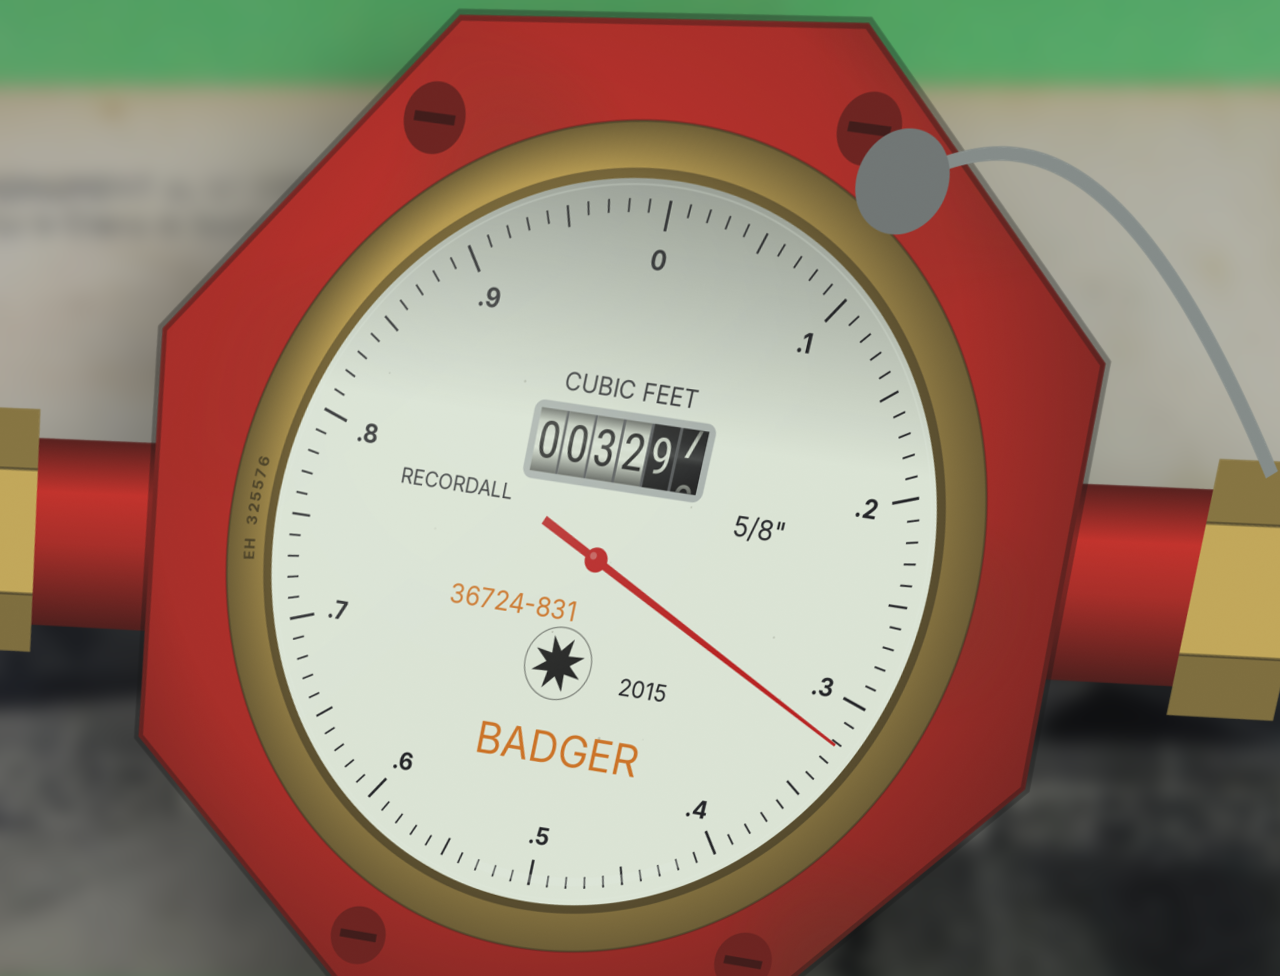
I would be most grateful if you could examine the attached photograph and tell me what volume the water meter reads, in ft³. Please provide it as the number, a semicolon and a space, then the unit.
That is 3297.32; ft³
